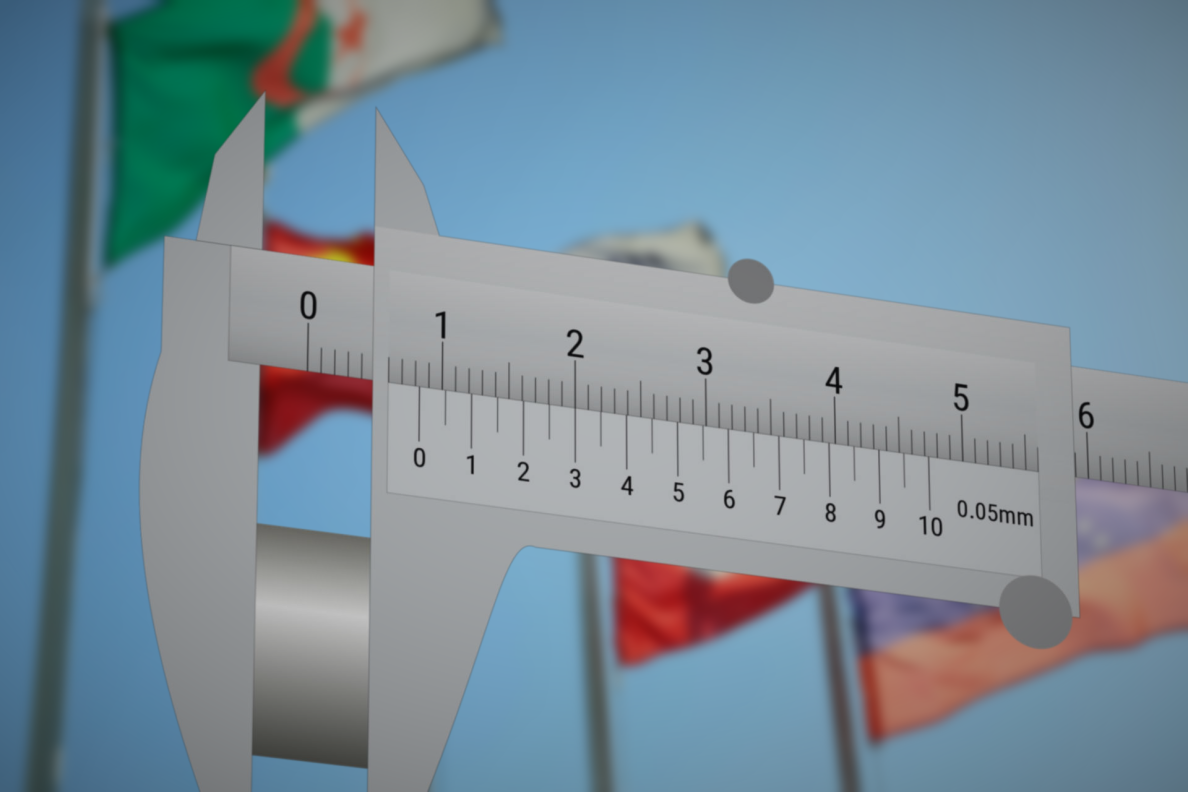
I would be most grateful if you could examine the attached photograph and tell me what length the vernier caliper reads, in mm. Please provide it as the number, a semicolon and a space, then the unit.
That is 8.3; mm
